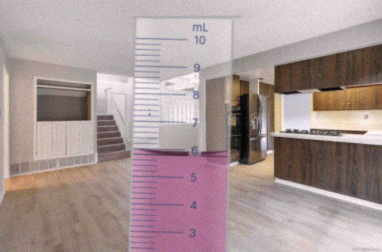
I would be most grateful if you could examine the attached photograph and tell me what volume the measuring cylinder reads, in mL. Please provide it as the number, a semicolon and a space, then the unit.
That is 5.8; mL
